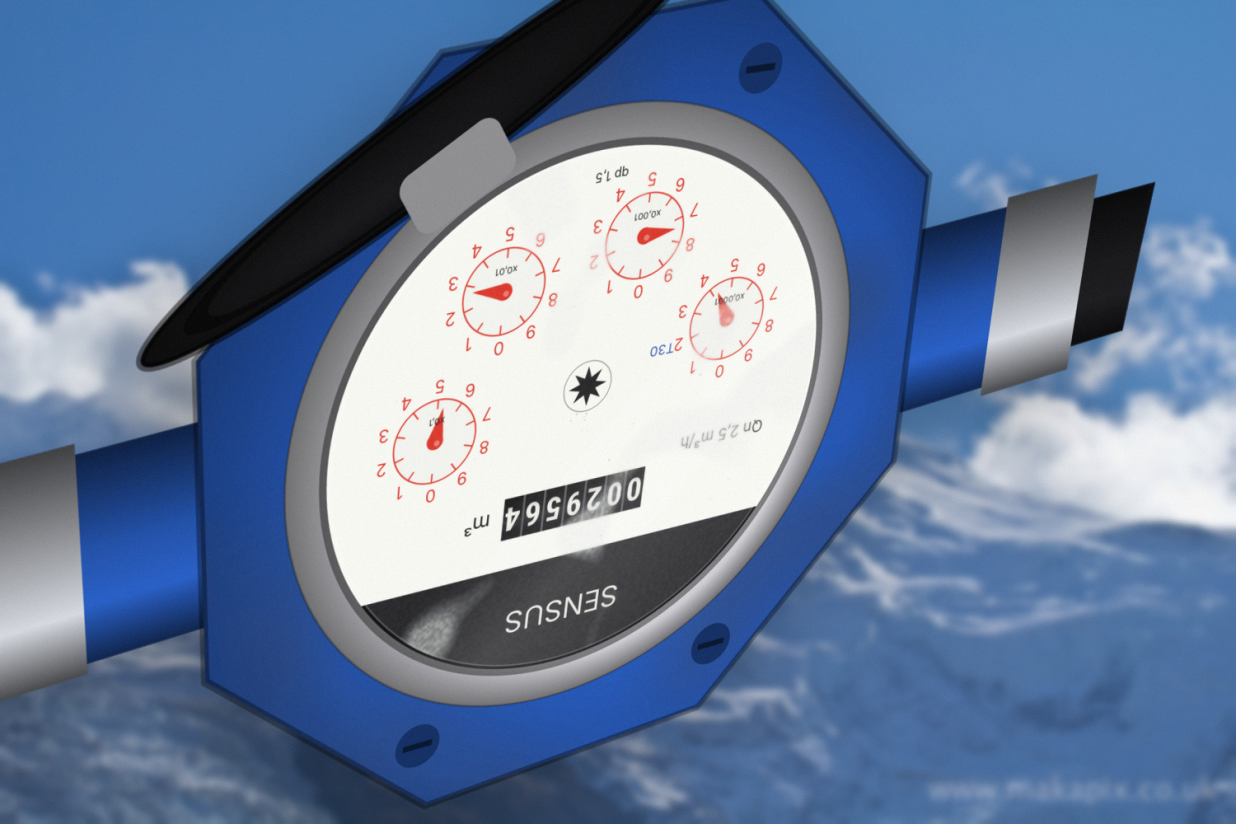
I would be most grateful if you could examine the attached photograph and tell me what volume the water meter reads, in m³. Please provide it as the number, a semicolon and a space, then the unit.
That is 29564.5274; m³
